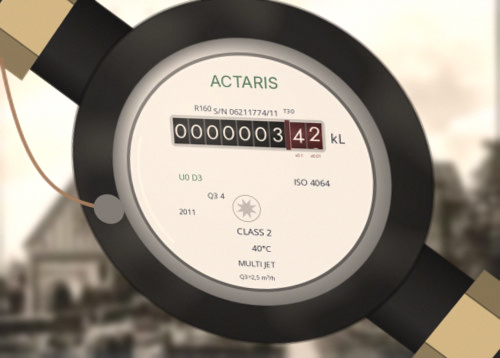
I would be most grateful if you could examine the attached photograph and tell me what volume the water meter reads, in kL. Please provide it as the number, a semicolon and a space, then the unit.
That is 3.42; kL
